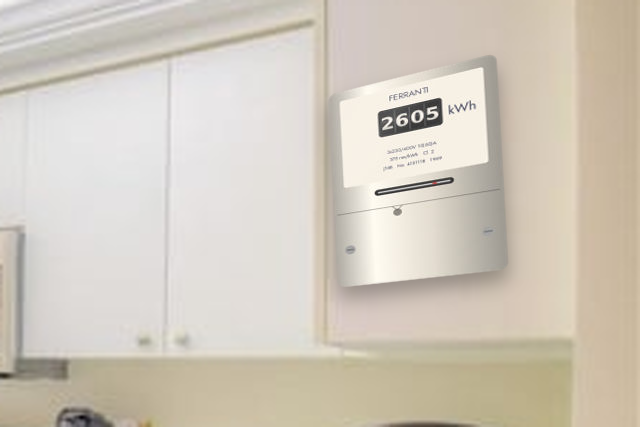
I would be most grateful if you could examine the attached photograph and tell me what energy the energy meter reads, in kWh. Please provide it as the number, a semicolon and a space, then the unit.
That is 2605; kWh
